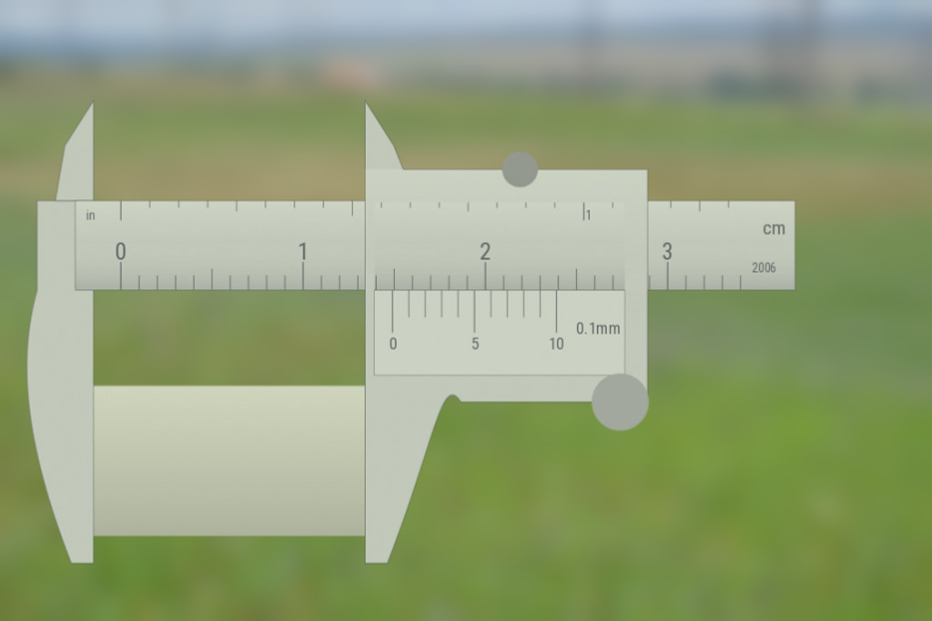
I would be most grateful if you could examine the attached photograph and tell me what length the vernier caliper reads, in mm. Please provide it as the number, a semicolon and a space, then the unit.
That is 14.9; mm
